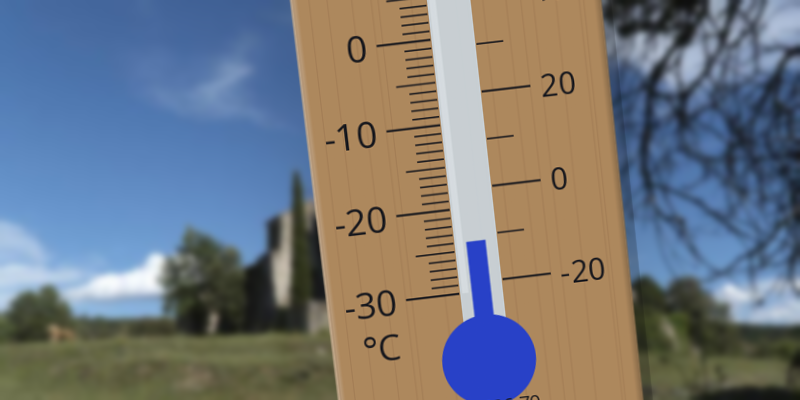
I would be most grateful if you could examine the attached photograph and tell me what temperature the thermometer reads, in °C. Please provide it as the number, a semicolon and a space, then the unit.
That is -24; °C
